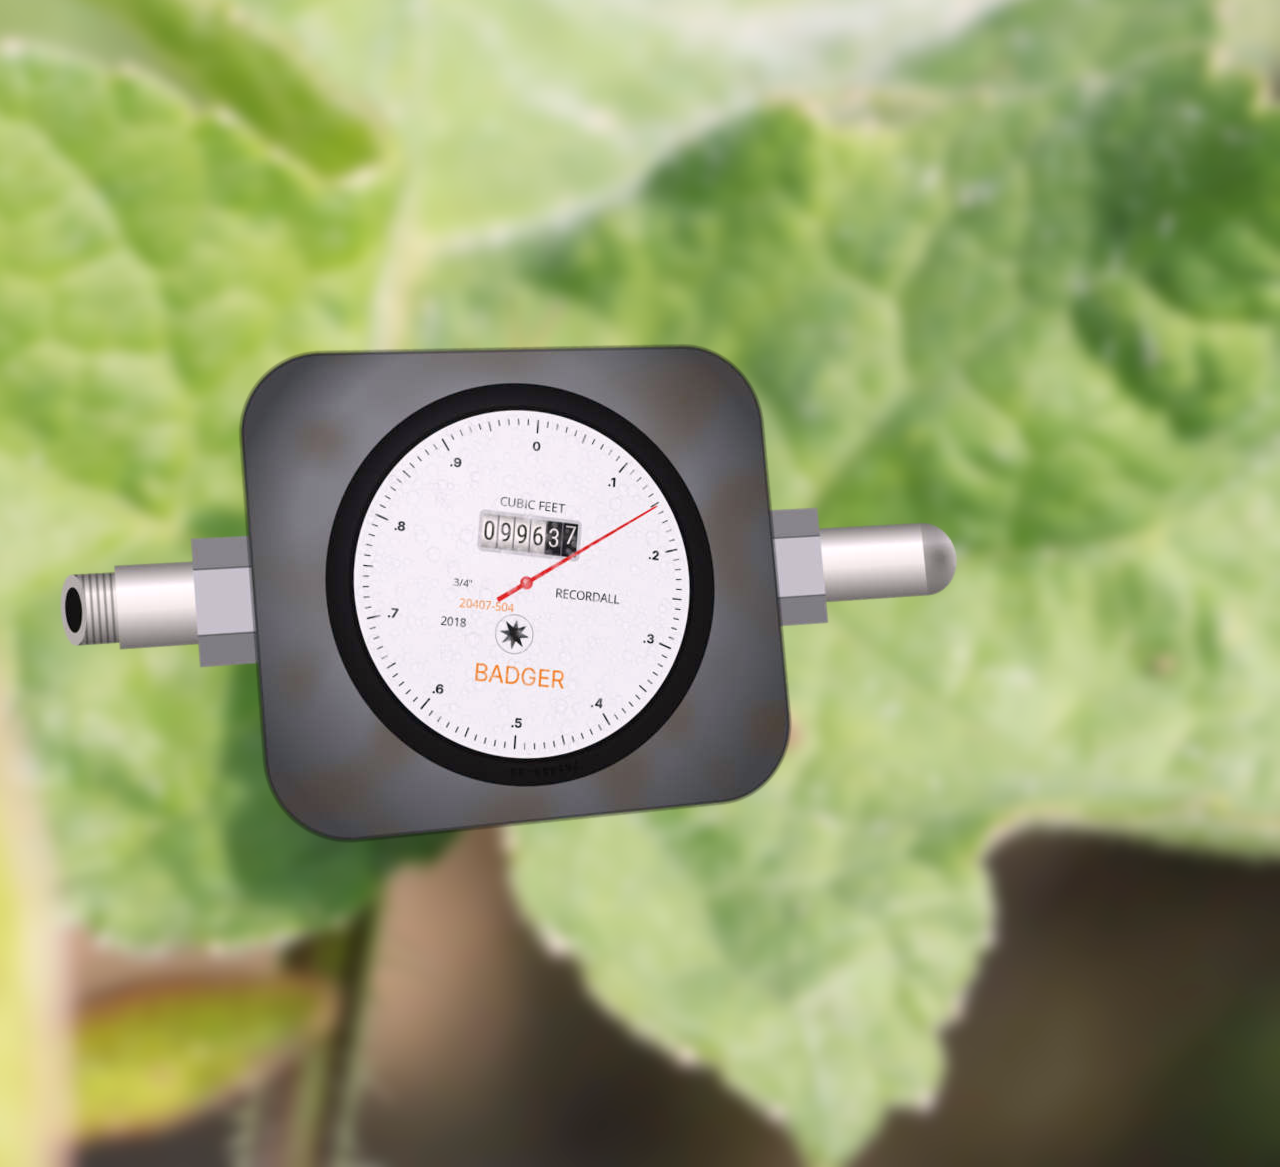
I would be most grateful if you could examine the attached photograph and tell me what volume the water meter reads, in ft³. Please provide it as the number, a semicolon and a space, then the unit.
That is 99637.15; ft³
